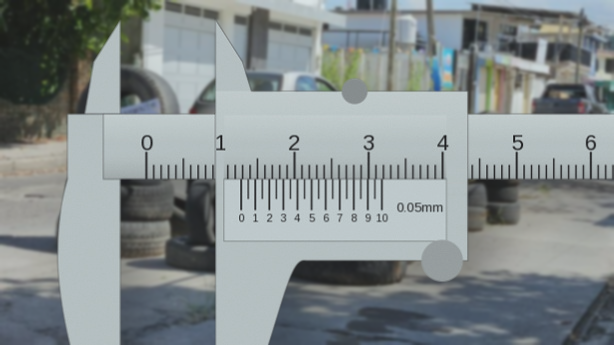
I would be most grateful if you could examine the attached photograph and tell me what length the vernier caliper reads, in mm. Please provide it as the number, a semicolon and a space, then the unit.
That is 12.8; mm
